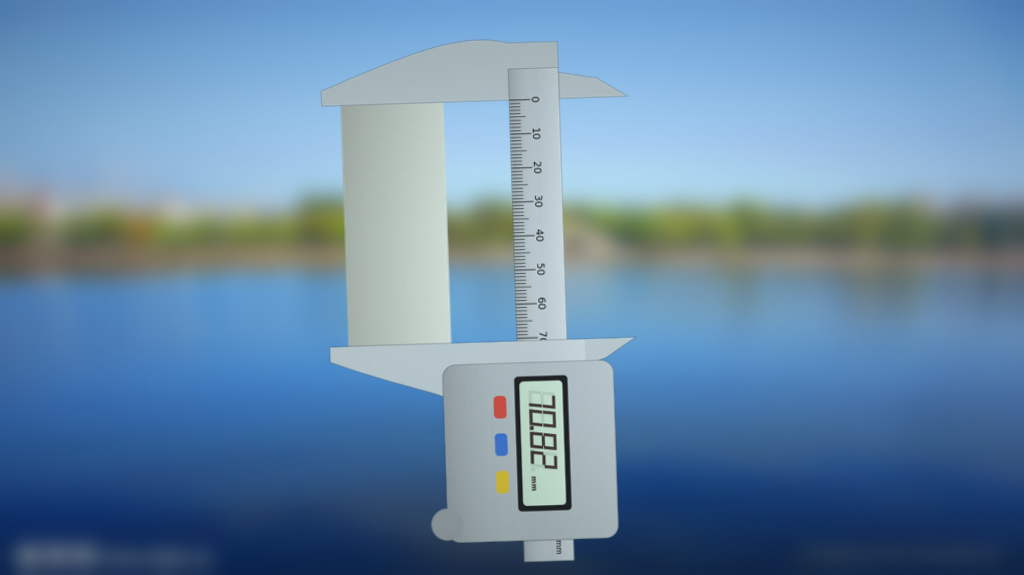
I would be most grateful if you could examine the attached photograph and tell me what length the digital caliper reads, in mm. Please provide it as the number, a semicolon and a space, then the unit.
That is 70.82; mm
